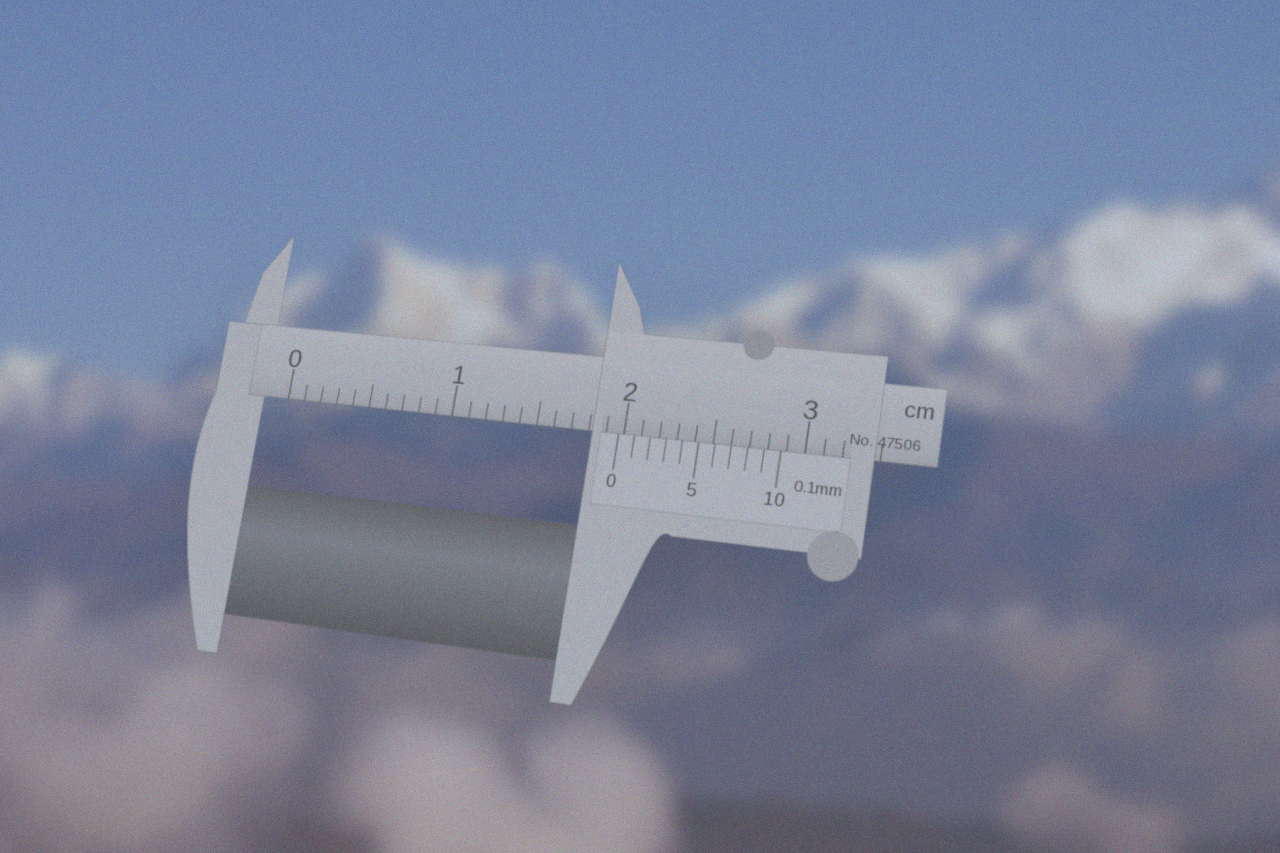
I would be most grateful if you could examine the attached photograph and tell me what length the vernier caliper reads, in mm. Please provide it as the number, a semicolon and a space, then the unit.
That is 19.7; mm
